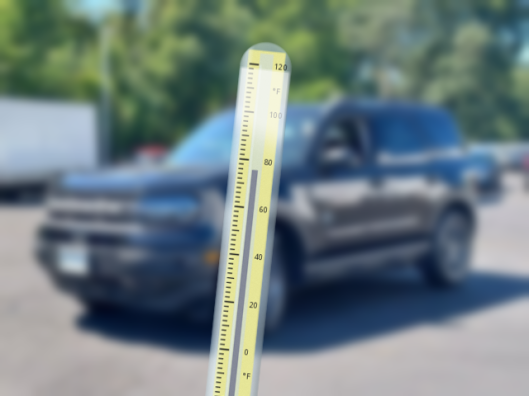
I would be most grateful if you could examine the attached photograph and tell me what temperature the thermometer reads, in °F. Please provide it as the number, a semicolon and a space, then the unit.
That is 76; °F
